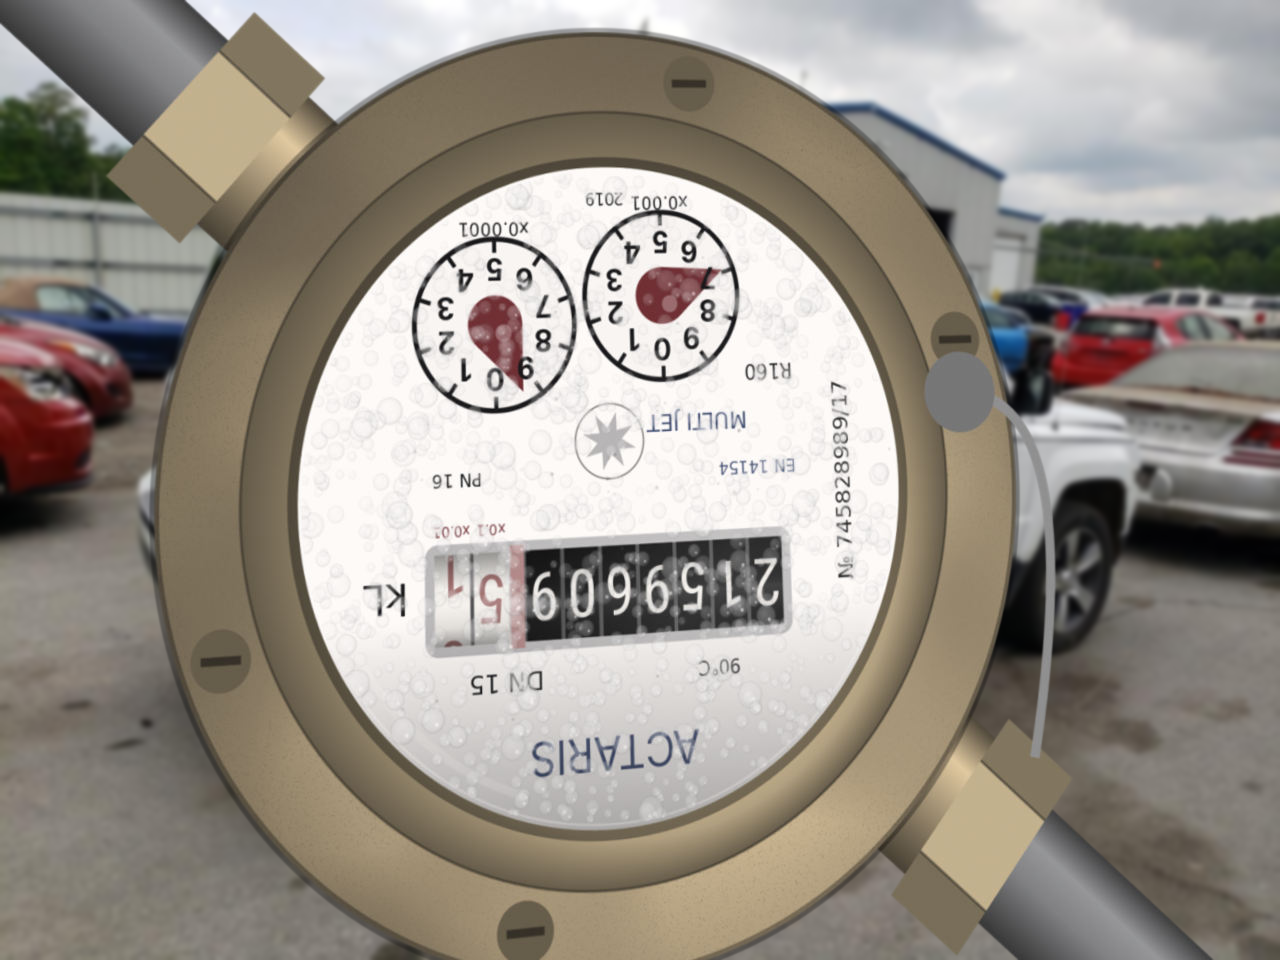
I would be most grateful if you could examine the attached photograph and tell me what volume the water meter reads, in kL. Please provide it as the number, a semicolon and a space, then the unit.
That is 2159609.5069; kL
